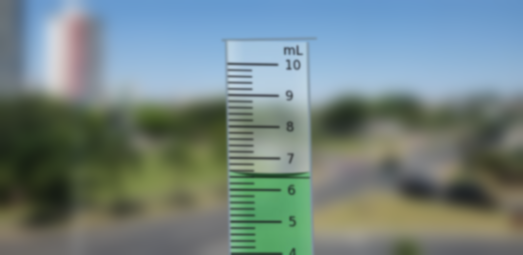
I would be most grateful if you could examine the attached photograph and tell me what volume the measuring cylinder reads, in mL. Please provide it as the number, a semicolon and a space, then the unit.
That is 6.4; mL
